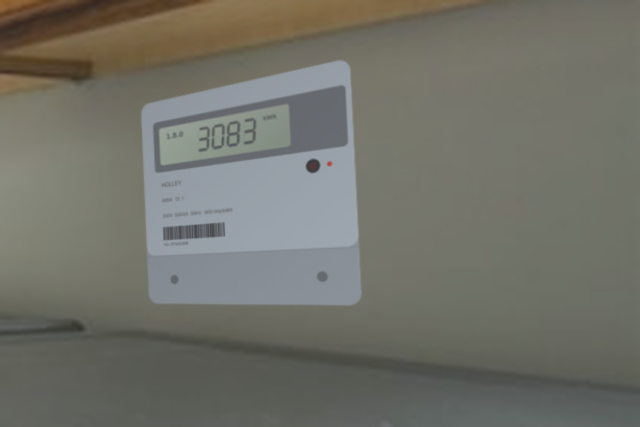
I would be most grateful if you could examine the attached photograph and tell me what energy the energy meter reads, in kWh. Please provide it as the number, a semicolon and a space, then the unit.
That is 3083; kWh
